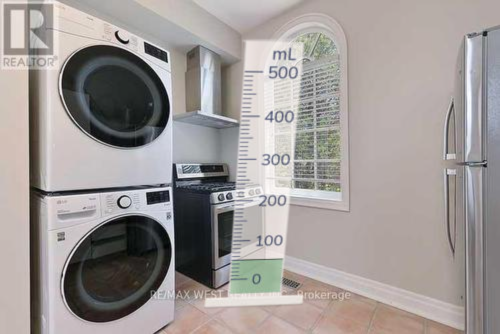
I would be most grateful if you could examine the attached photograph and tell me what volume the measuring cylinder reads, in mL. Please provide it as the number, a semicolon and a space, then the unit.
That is 50; mL
